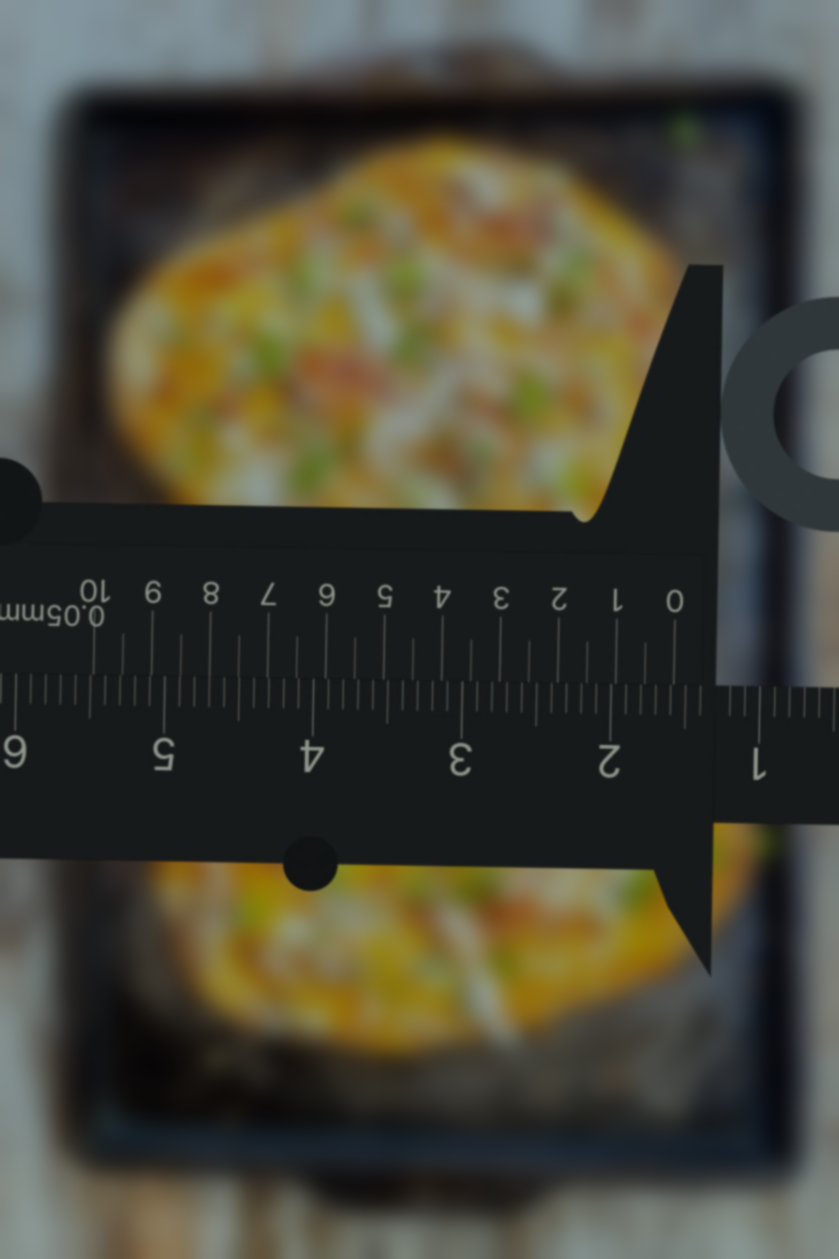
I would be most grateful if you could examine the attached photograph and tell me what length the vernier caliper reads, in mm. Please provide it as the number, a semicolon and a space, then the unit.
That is 15.8; mm
